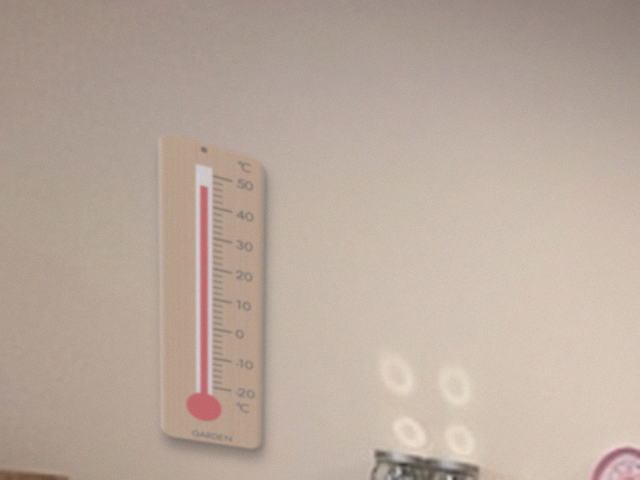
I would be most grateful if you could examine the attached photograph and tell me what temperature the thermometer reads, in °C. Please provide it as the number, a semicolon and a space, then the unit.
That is 46; °C
